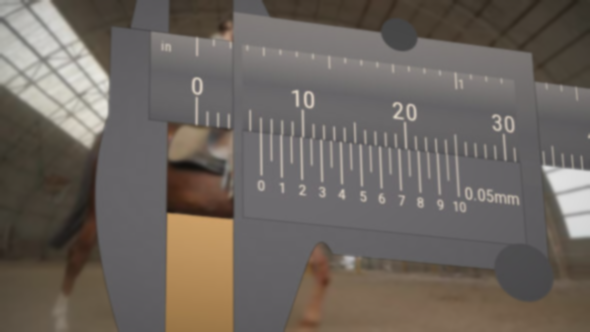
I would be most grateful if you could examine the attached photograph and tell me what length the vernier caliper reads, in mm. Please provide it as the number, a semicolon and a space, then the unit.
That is 6.0; mm
